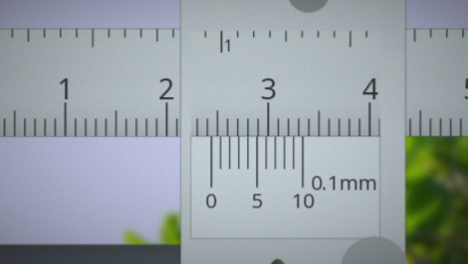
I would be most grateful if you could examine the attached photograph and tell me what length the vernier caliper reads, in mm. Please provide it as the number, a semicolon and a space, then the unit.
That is 24.4; mm
